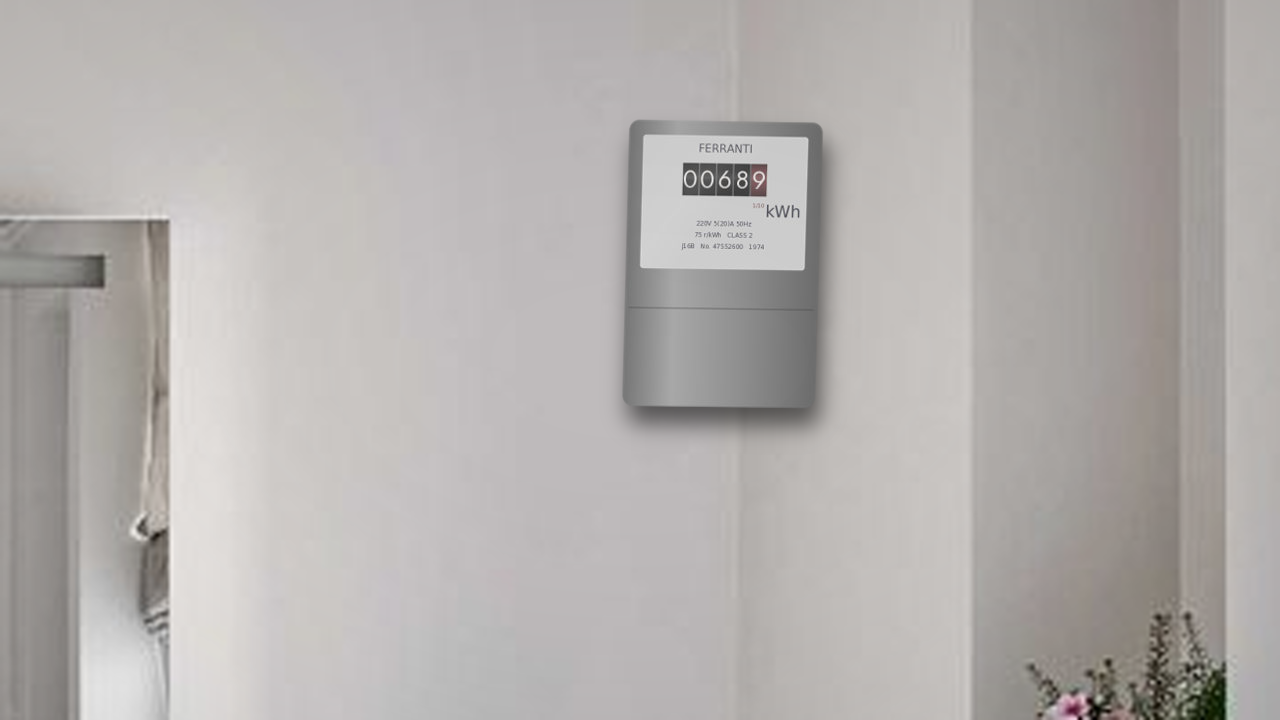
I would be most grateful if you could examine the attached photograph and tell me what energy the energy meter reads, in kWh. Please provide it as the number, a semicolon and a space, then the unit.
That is 68.9; kWh
